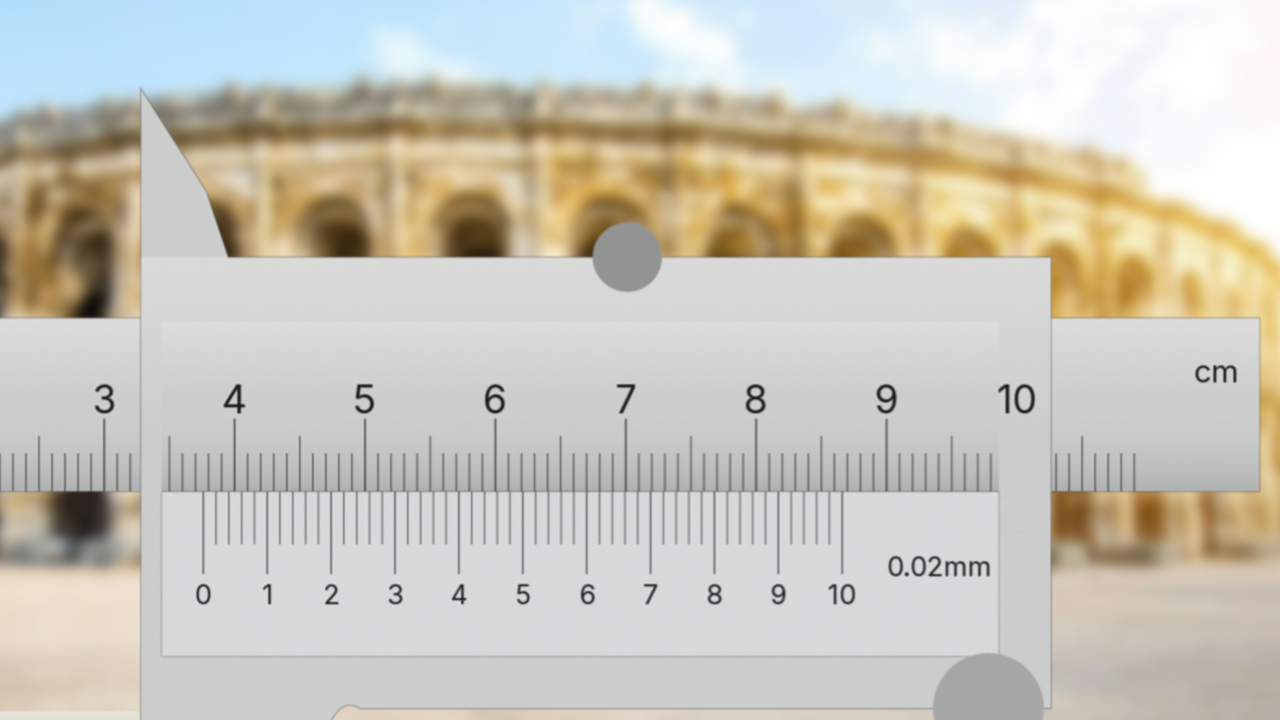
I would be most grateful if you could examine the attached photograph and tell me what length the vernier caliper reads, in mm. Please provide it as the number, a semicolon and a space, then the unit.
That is 37.6; mm
